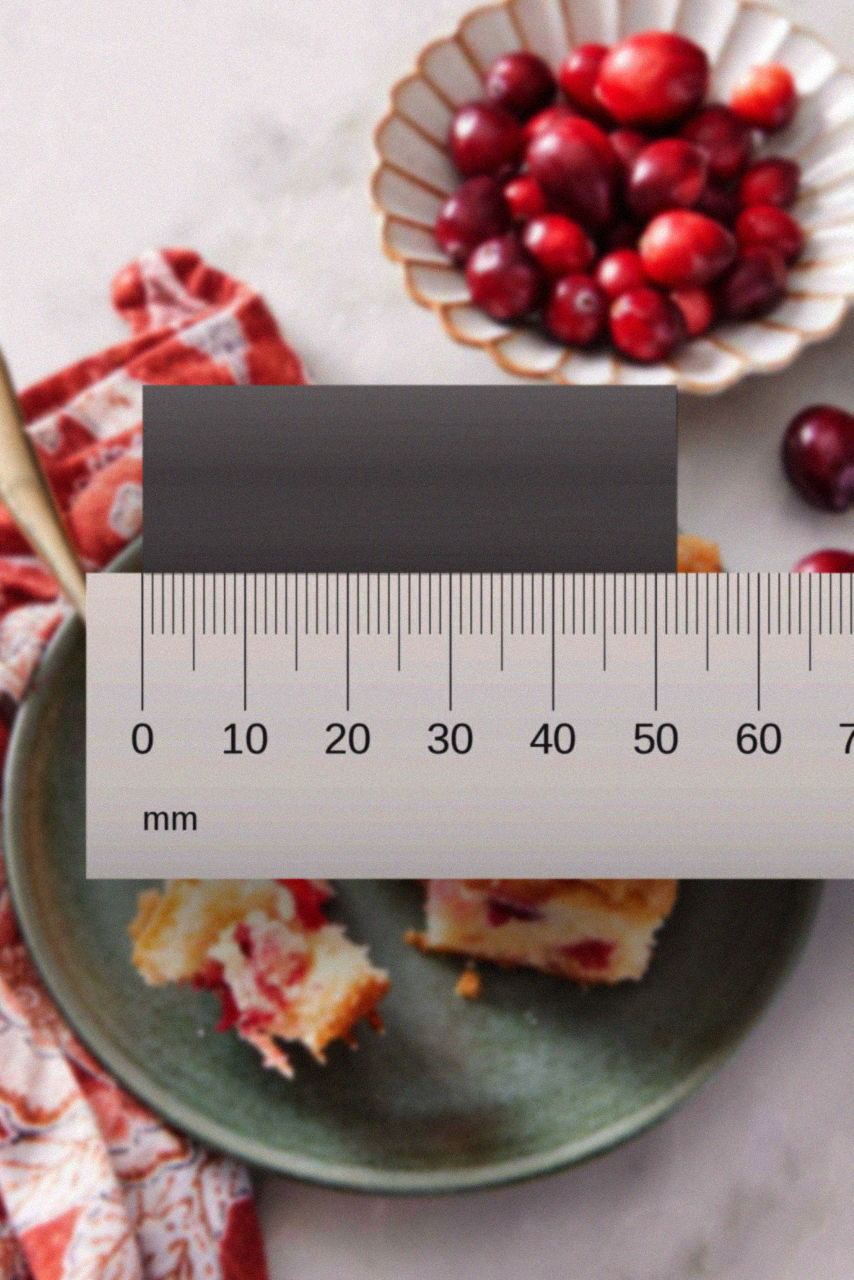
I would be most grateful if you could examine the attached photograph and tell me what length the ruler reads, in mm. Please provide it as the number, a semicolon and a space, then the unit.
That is 52; mm
